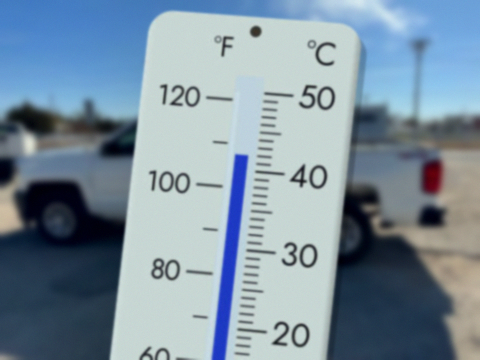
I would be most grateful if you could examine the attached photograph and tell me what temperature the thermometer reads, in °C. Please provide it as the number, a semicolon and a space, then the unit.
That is 42; °C
